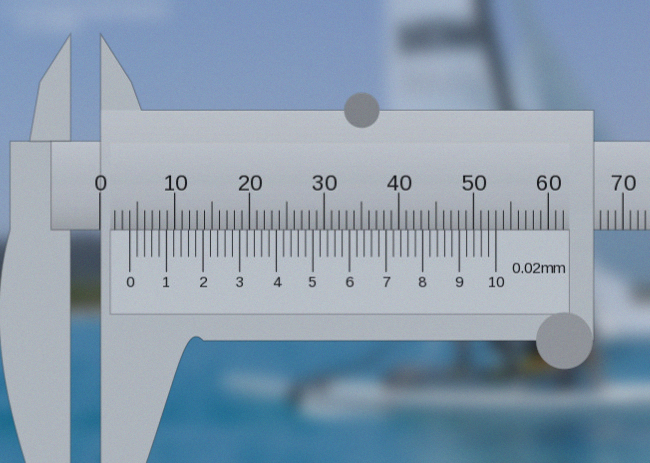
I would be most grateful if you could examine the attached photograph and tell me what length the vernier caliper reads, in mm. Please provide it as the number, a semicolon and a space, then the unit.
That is 4.0; mm
